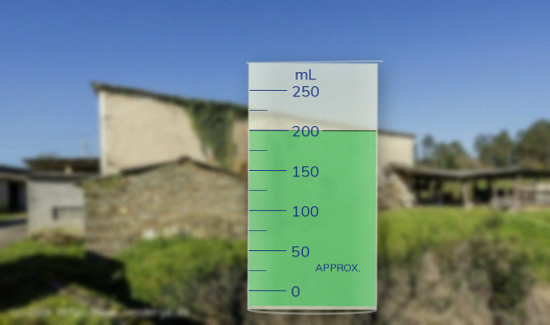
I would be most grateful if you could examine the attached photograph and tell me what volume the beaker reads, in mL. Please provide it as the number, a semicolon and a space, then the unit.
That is 200; mL
